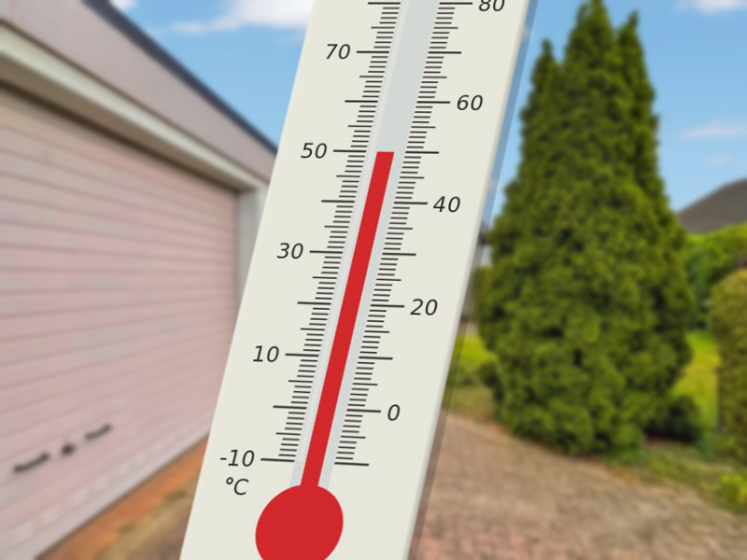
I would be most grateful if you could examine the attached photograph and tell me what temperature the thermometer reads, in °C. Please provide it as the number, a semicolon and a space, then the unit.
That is 50; °C
